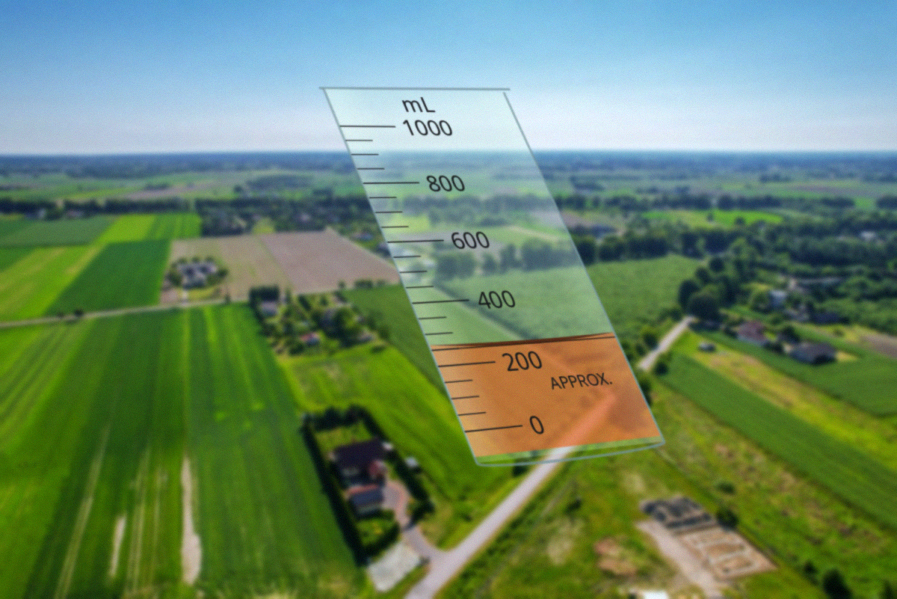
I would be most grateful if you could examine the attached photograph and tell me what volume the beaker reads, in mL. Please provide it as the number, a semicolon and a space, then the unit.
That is 250; mL
